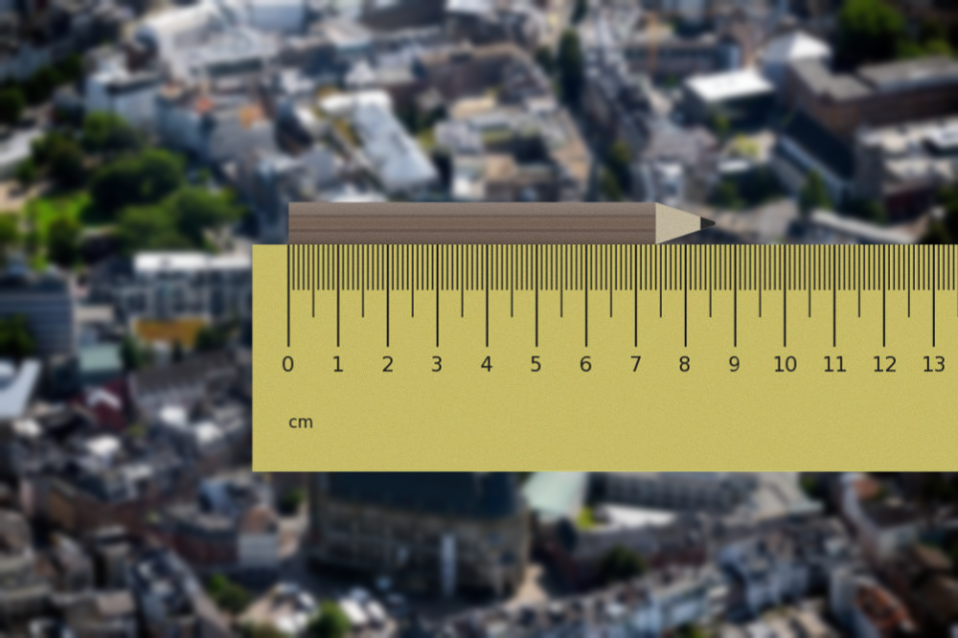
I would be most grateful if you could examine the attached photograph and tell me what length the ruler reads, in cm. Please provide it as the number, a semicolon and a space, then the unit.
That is 8.6; cm
